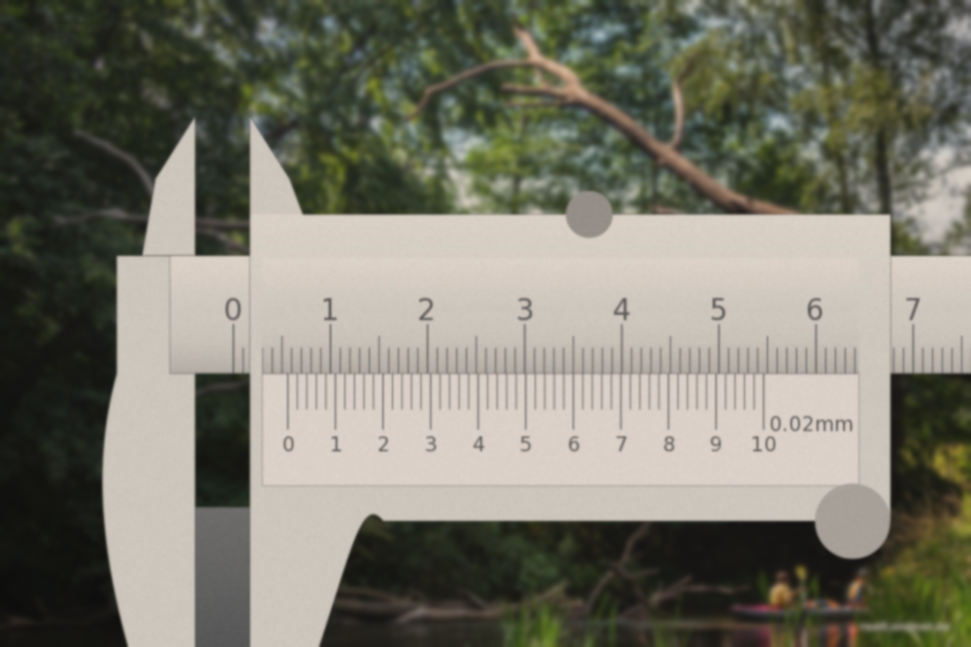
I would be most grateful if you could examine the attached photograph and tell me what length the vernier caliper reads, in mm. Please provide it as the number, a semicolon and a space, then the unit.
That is 5.6; mm
